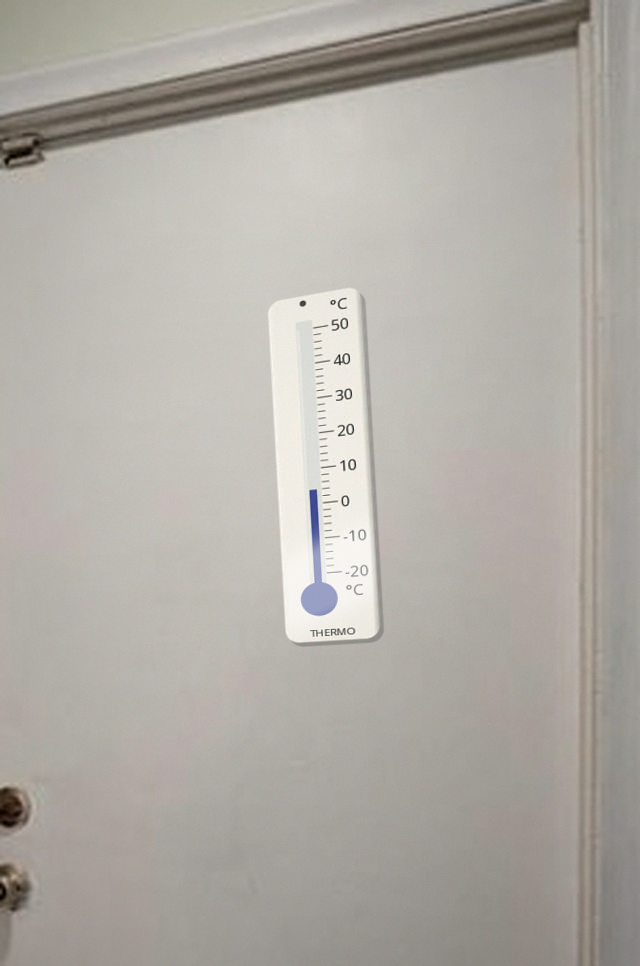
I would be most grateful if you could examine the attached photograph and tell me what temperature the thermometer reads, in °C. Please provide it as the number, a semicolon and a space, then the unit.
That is 4; °C
